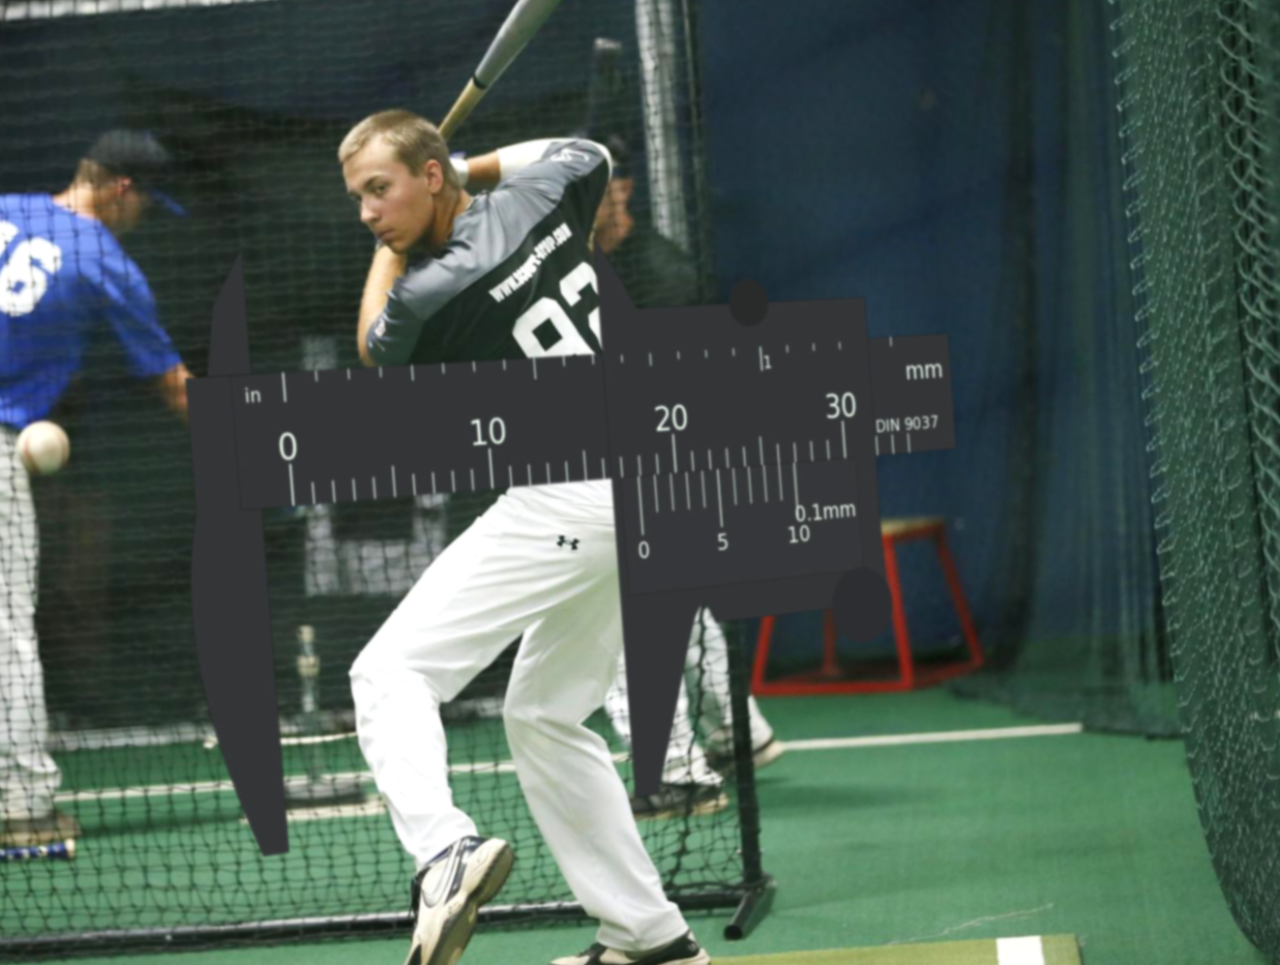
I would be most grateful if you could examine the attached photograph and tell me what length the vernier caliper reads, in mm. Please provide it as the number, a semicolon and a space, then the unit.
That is 17.9; mm
